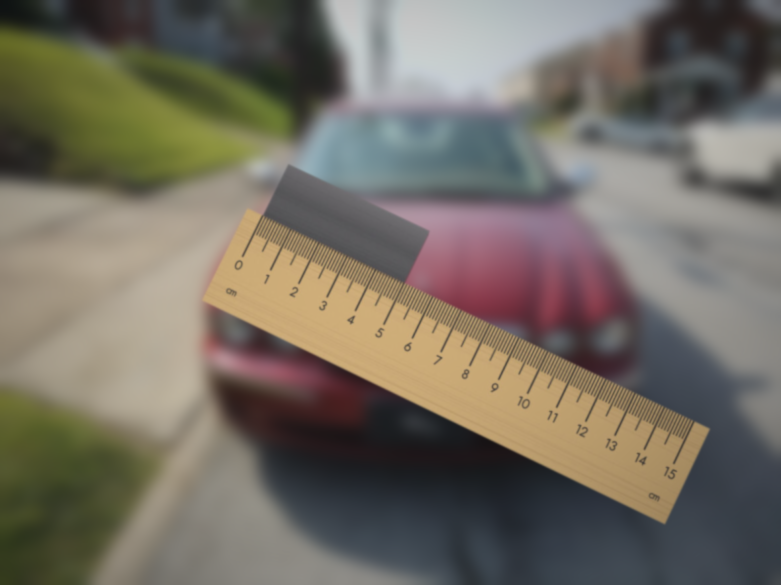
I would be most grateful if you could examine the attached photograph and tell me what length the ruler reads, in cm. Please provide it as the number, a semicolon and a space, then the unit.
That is 5; cm
